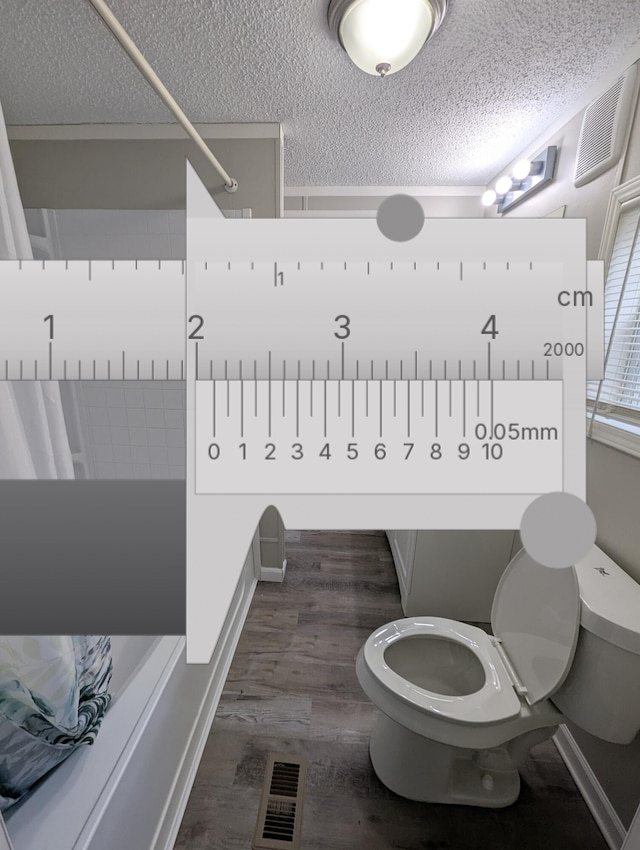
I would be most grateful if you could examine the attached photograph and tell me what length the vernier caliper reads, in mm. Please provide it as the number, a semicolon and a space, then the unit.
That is 21.2; mm
